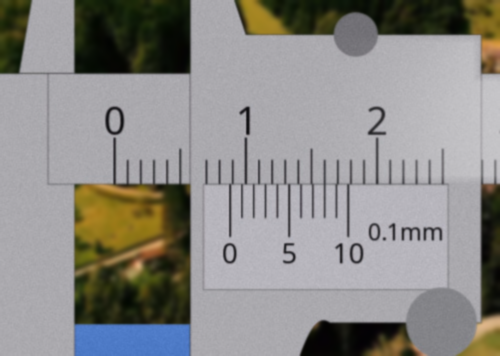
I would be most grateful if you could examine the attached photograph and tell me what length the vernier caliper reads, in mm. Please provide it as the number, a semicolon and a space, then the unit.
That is 8.8; mm
